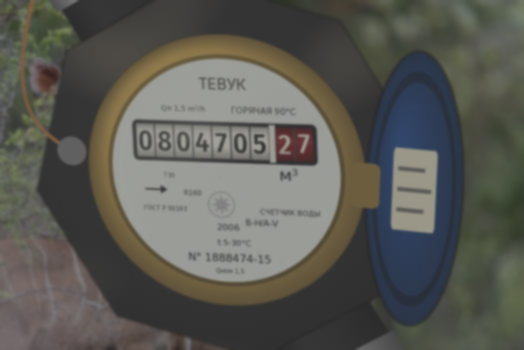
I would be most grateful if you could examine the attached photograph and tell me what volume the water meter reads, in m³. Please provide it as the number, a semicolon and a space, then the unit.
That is 804705.27; m³
